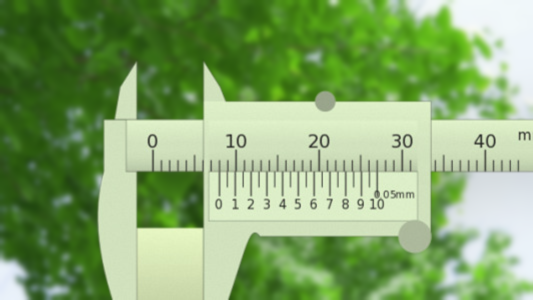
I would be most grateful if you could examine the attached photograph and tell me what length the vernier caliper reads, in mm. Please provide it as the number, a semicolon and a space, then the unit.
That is 8.0; mm
